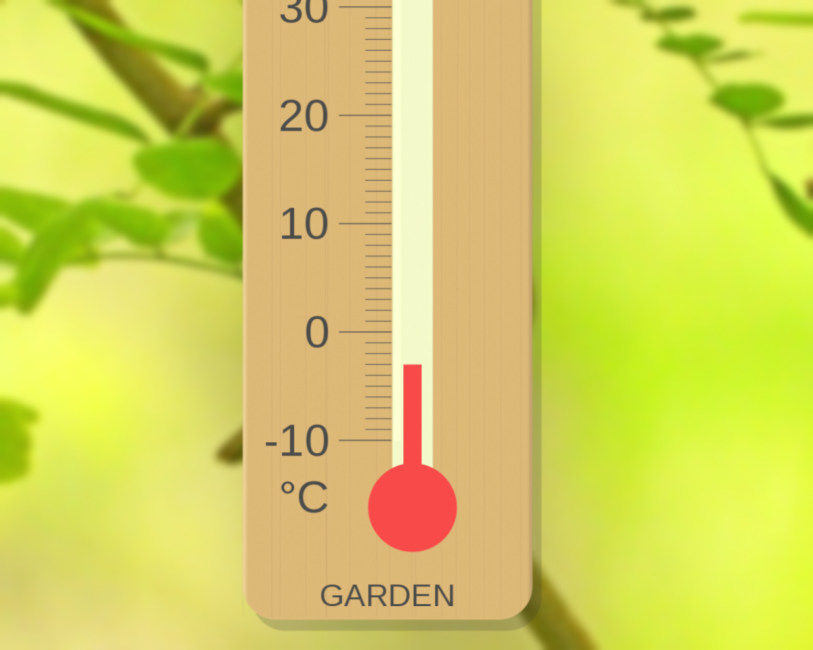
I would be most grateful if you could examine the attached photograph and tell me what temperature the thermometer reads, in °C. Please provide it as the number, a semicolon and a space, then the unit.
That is -3; °C
